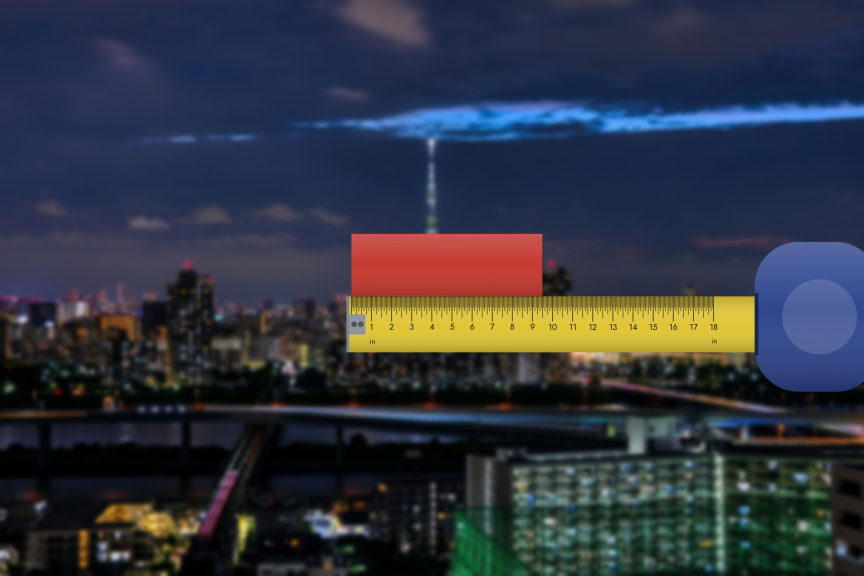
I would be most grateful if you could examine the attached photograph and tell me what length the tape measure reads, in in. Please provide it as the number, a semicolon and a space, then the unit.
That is 9.5; in
